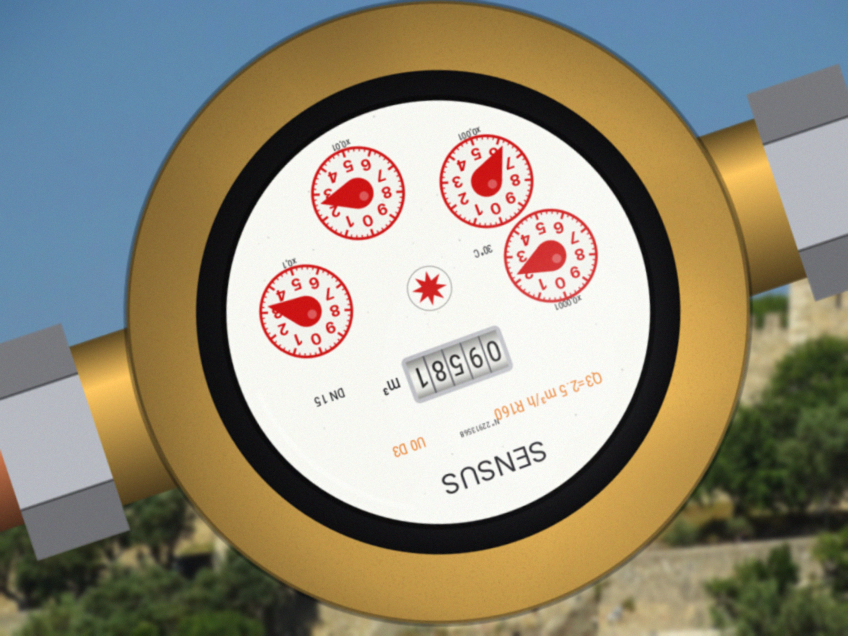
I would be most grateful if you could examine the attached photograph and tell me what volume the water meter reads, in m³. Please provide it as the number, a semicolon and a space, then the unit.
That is 9581.3262; m³
